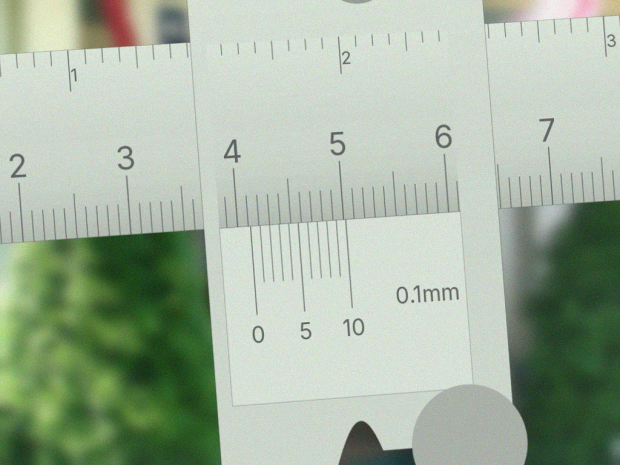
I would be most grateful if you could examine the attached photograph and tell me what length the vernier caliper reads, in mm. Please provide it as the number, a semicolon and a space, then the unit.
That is 41.2; mm
